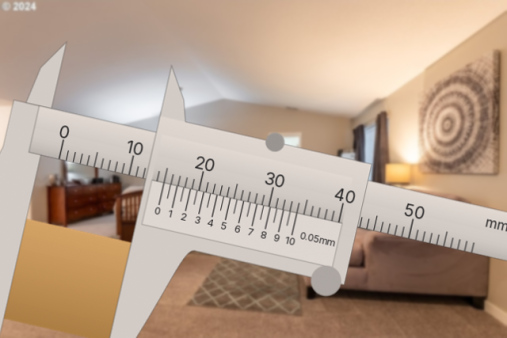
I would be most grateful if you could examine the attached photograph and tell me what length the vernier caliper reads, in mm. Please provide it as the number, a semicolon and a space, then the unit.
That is 15.0; mm
